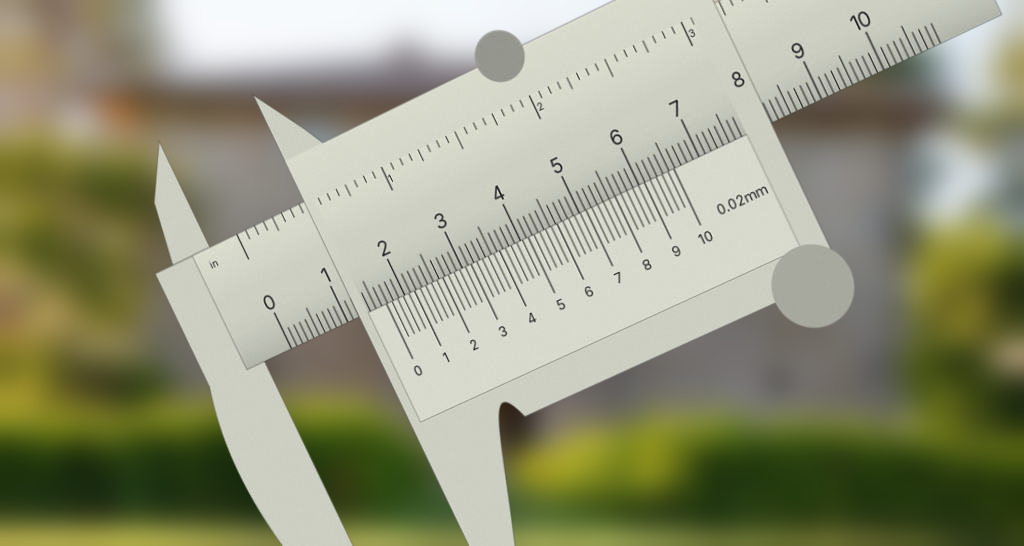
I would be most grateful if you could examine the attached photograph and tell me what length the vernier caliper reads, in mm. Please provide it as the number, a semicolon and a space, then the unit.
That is 16.8; mm
